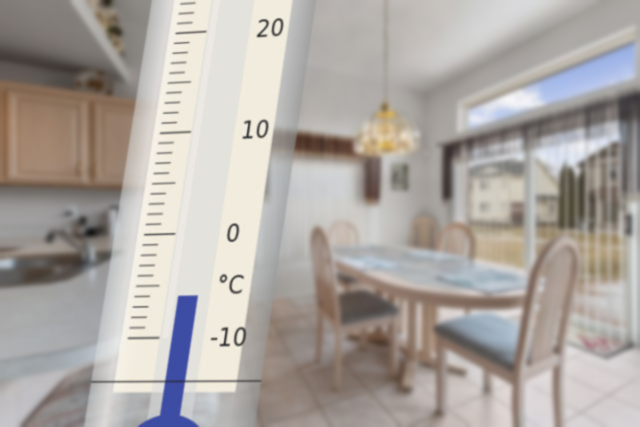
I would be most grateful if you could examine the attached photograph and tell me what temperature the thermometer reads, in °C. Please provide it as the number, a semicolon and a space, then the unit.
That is -6; °C
